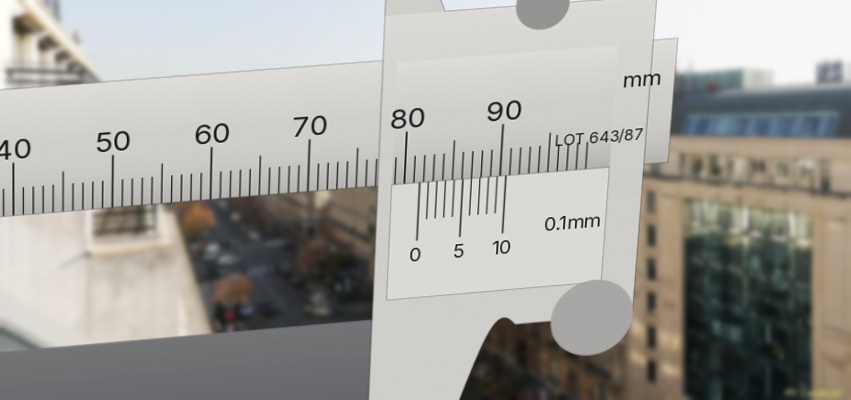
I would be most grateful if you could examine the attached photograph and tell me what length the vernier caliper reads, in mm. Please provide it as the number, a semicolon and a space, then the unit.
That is 81.6; mm
